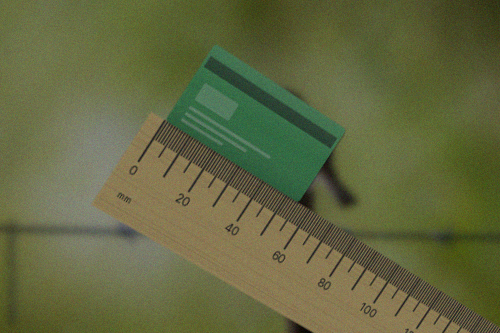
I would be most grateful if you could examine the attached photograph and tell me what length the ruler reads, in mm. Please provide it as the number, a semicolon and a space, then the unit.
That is 55; mm
